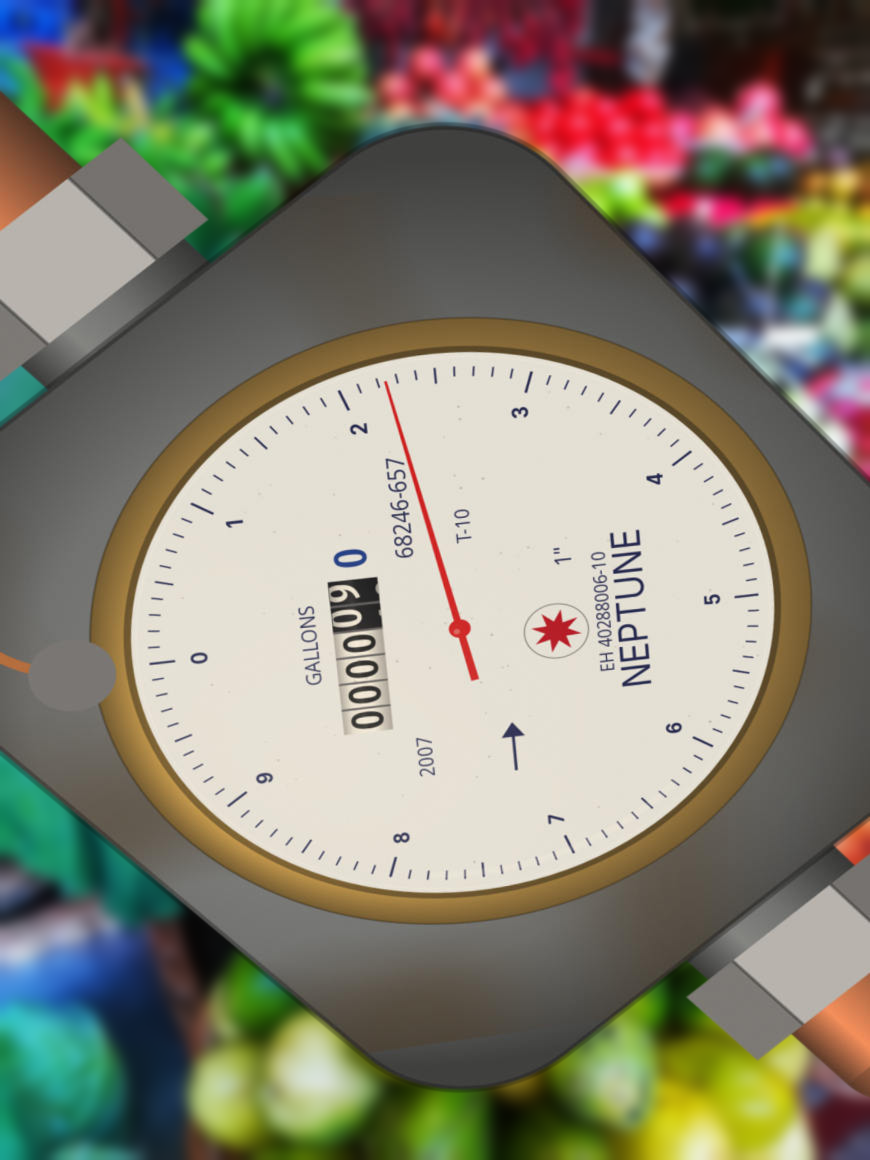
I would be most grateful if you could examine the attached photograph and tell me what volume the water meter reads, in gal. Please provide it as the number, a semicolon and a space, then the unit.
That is 92.2; gal
